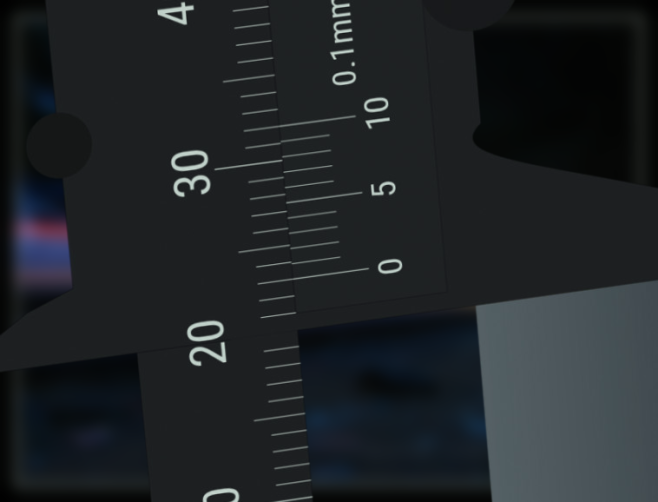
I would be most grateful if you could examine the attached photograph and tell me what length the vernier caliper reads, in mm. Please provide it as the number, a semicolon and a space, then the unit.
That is 23.0; mm
